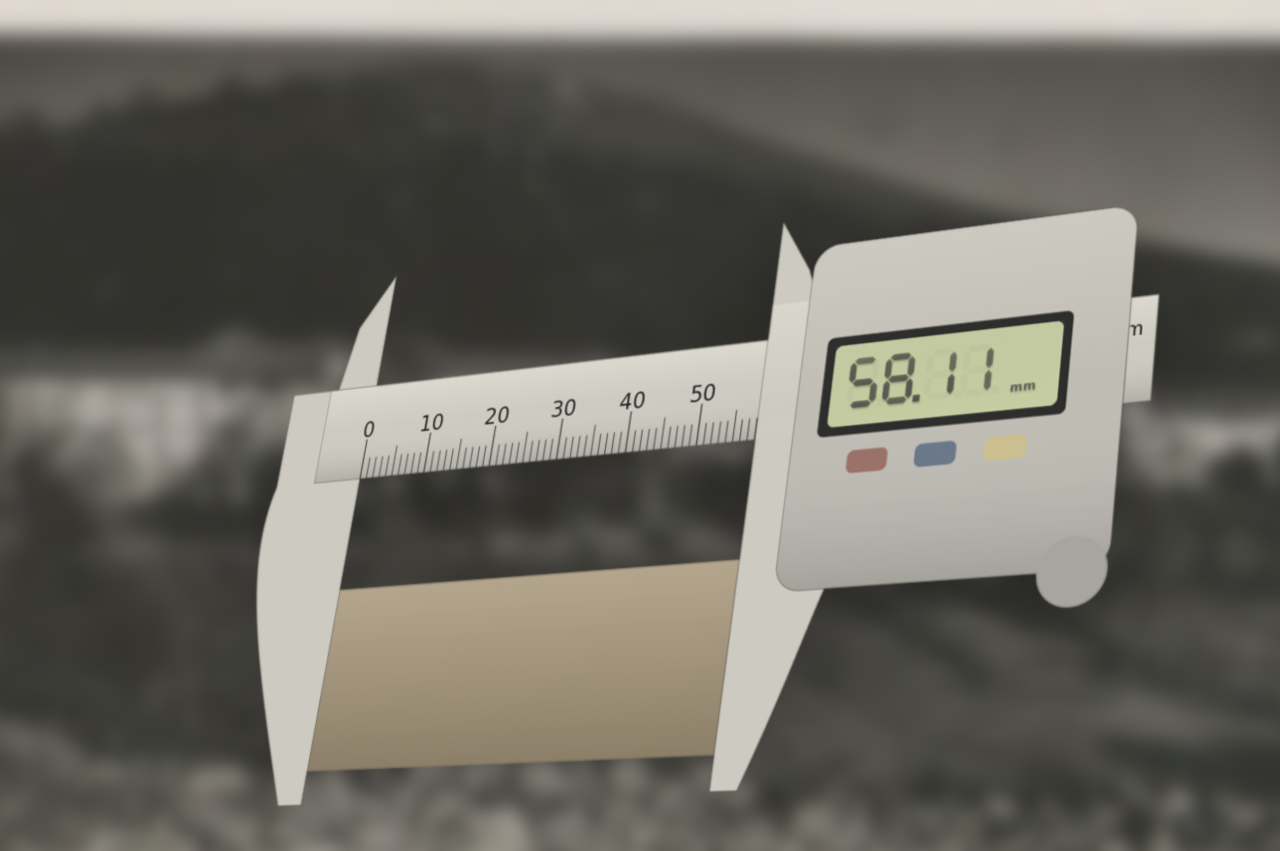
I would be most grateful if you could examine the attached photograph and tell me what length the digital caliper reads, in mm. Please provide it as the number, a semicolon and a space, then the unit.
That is 58.11; mm
